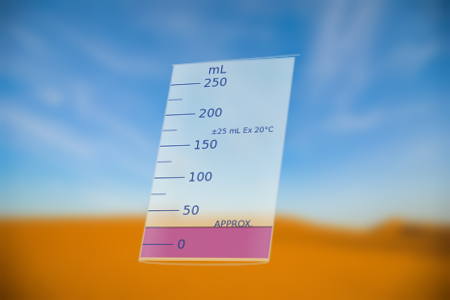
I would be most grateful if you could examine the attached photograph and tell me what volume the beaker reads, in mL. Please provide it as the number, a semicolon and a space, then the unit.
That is 25; mL
